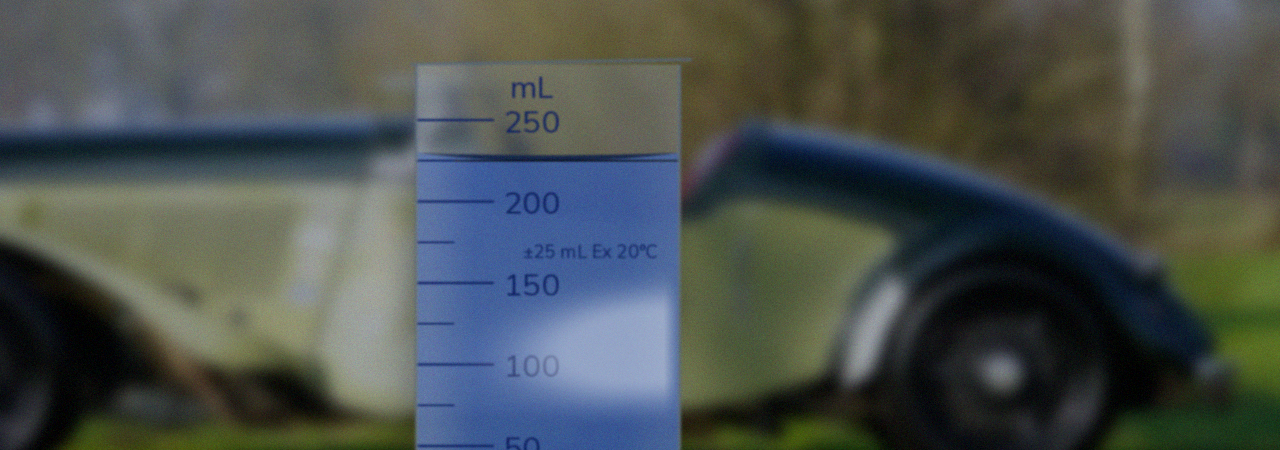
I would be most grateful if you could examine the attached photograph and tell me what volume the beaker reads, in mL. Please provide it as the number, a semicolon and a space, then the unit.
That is 225; mL
